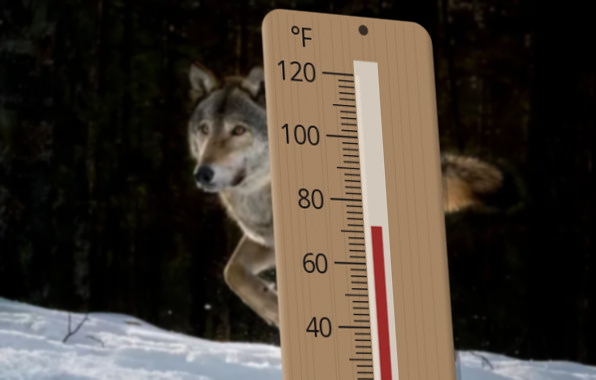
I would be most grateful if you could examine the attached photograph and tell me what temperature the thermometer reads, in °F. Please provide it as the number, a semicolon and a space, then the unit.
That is 72; °F
